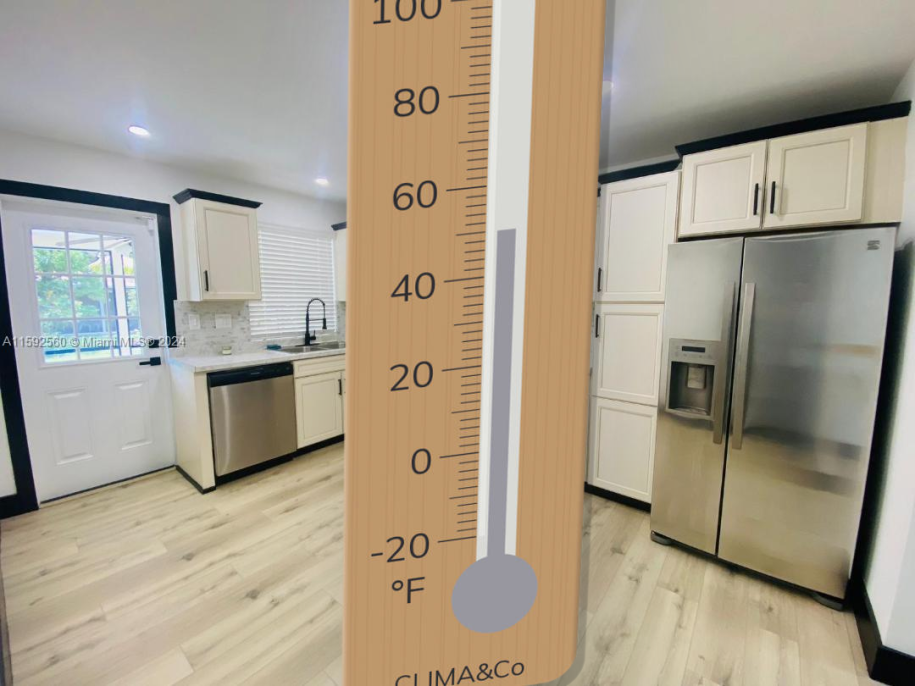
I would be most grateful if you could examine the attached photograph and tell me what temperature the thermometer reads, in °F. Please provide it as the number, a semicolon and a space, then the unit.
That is 50; °F
